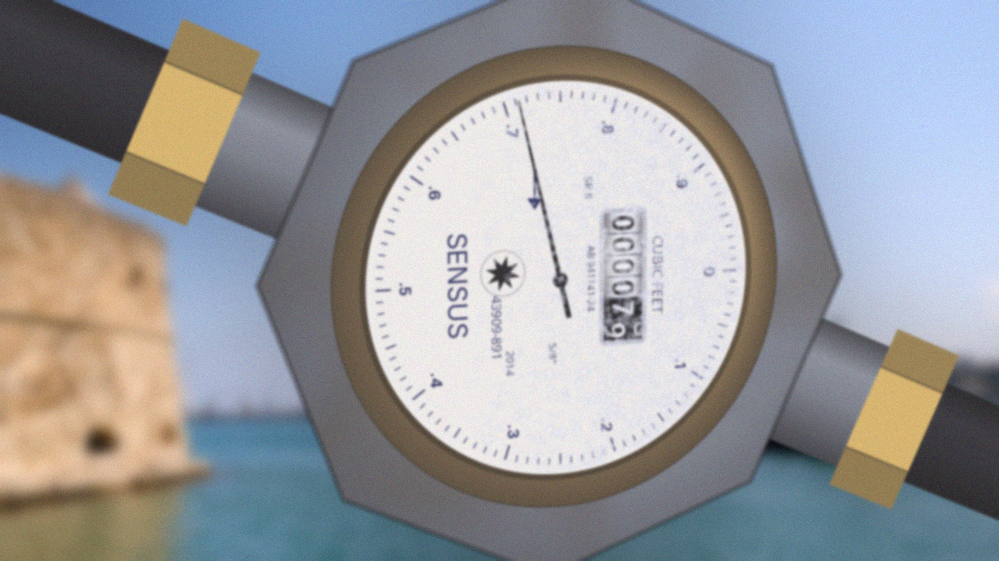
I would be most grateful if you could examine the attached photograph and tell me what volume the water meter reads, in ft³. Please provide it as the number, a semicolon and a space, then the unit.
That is 78.71; ft³
